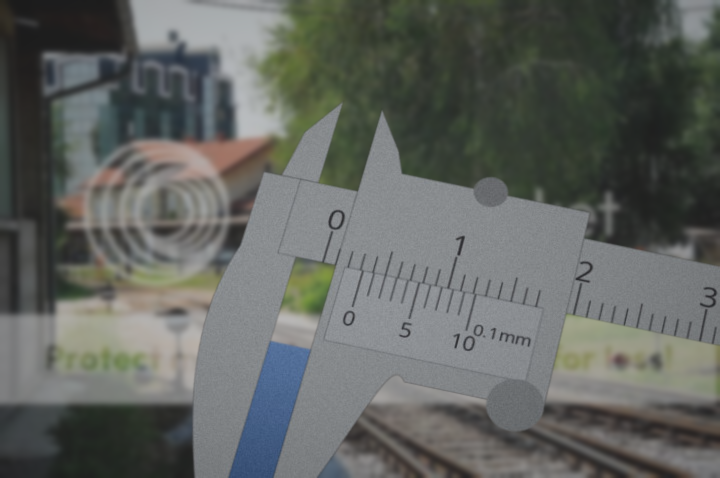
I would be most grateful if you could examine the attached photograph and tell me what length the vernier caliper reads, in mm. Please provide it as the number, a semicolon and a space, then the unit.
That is 3.2; mm
